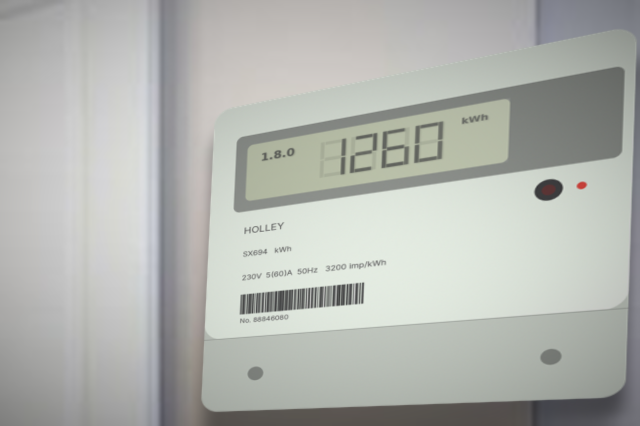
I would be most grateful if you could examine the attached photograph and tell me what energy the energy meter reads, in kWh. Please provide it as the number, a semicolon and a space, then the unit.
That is 1260; kWh
